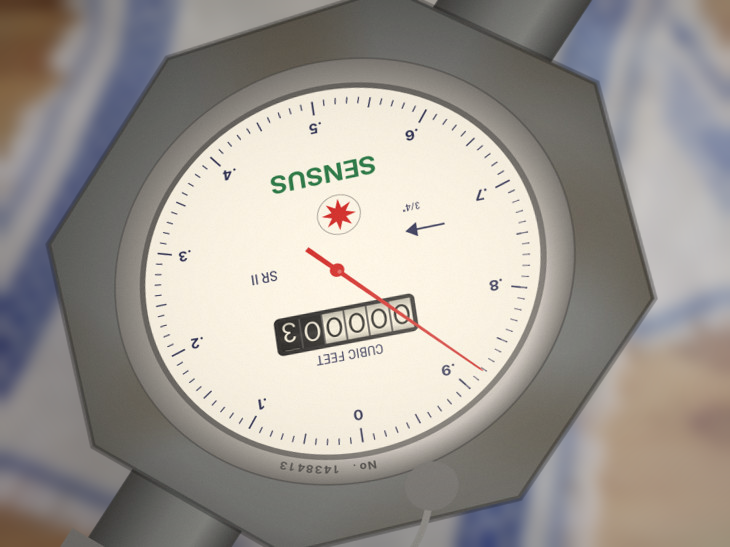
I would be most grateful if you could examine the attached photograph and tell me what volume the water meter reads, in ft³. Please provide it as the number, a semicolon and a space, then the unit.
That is 2.88; ft³
